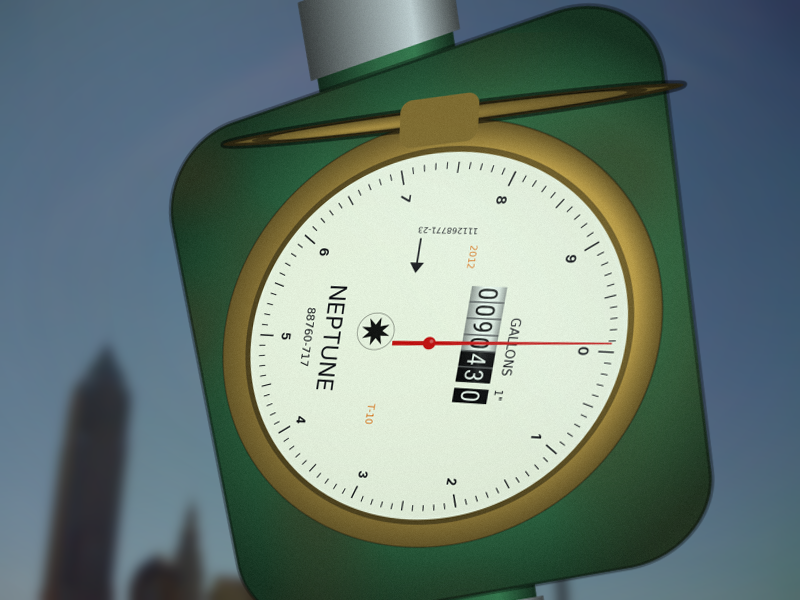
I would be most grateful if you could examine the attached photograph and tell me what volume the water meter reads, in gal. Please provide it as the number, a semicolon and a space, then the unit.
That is 90429.9; gal
